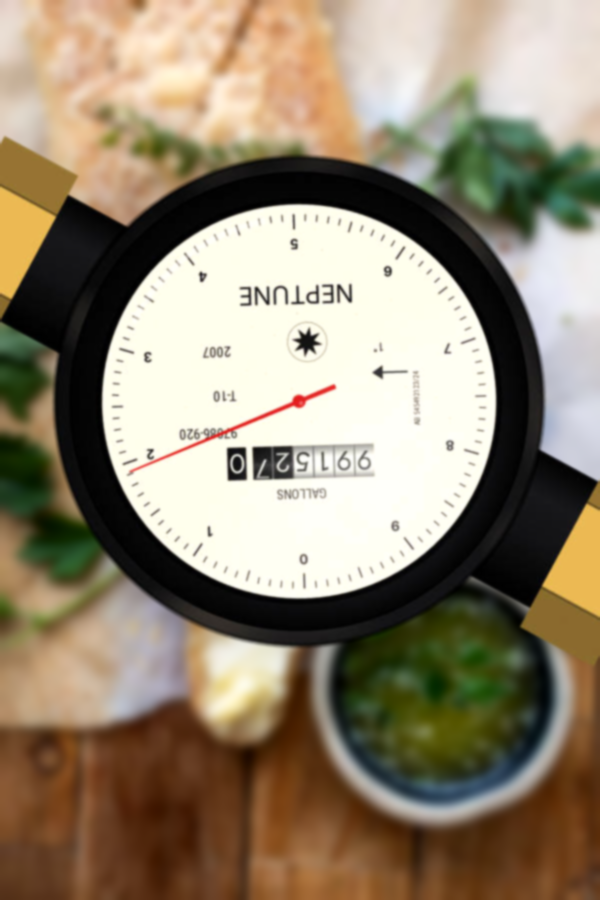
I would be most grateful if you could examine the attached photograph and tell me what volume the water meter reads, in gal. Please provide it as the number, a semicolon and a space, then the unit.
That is 9915271.9; gal
